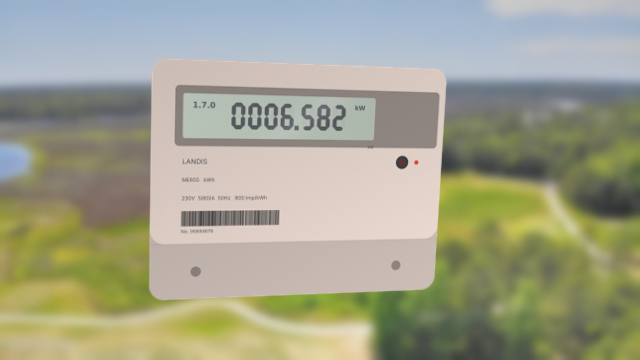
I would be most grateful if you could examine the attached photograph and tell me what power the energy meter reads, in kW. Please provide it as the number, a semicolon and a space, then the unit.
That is 6.582; kW
